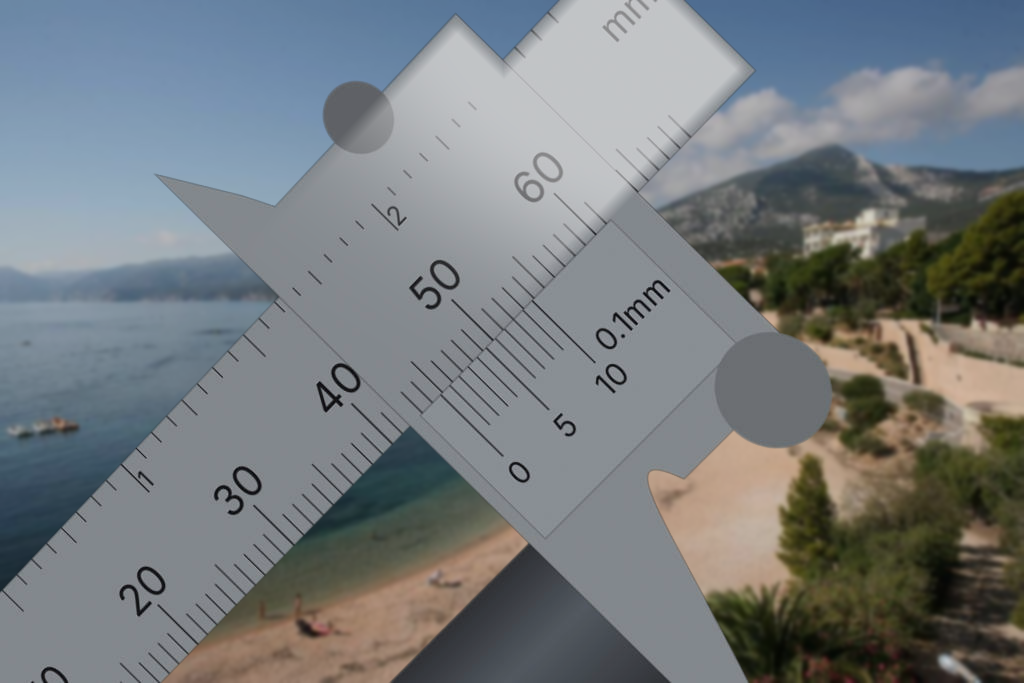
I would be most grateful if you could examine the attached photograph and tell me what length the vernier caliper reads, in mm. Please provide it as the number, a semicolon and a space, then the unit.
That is 44.8; mm
